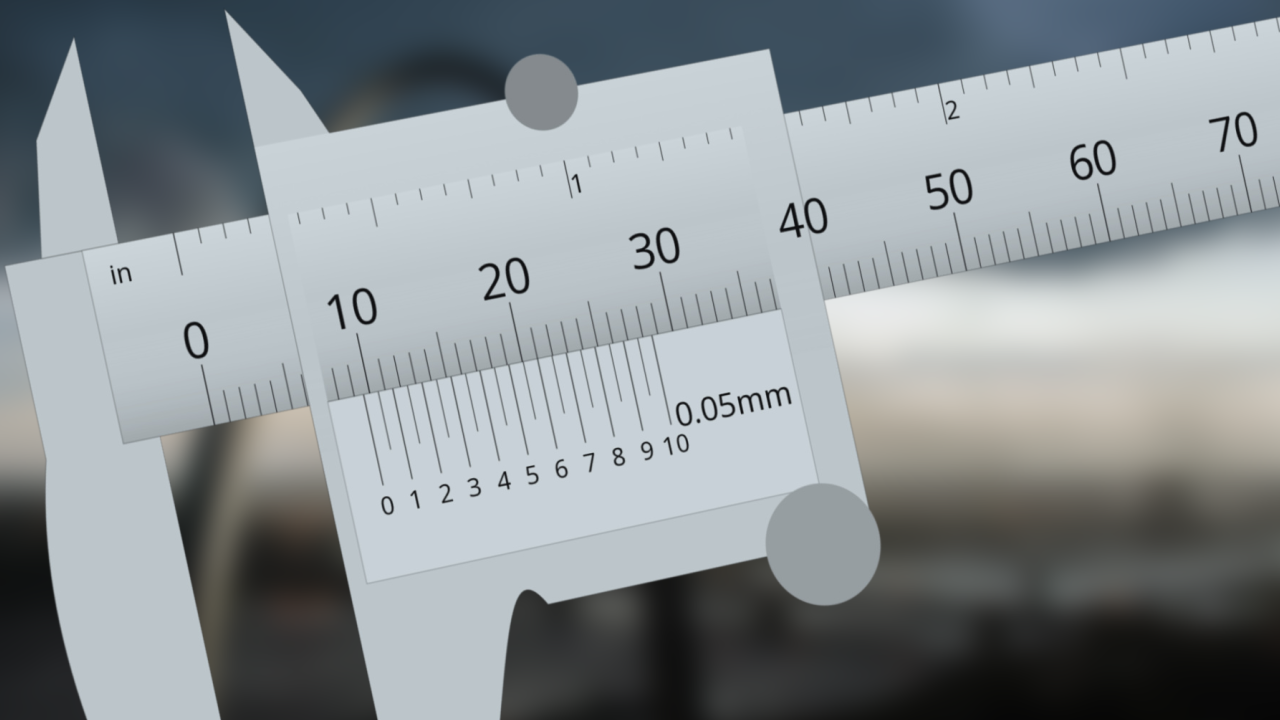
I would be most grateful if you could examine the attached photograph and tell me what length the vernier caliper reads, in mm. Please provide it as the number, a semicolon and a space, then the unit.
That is 9.6; mm
